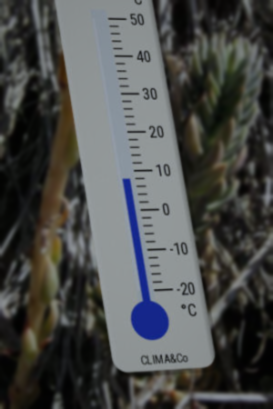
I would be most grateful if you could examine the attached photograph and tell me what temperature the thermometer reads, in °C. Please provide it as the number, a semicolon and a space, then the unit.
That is 8; °C
